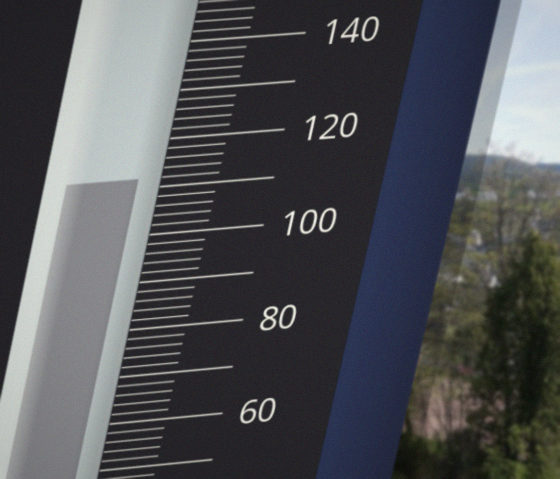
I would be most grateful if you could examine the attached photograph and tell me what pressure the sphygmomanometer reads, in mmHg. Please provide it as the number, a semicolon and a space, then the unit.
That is 112; mmHg
